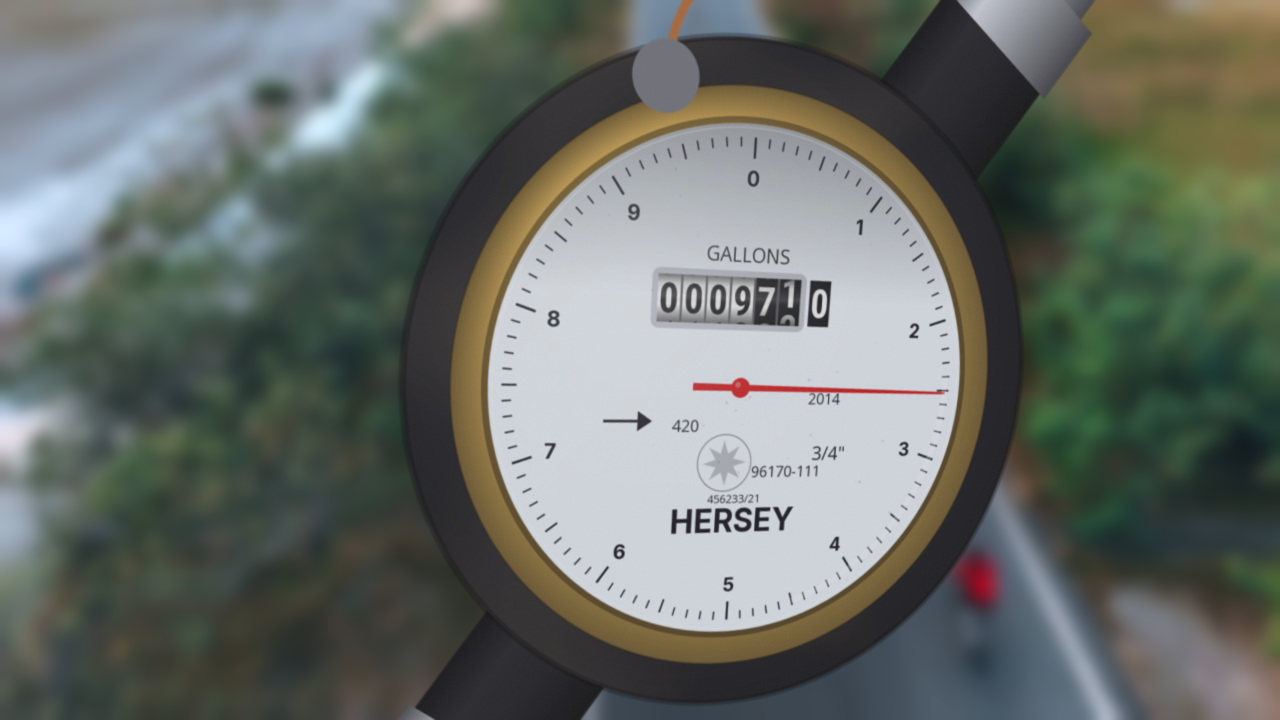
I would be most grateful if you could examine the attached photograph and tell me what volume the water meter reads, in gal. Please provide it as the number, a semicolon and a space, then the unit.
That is 9712.5; gal
